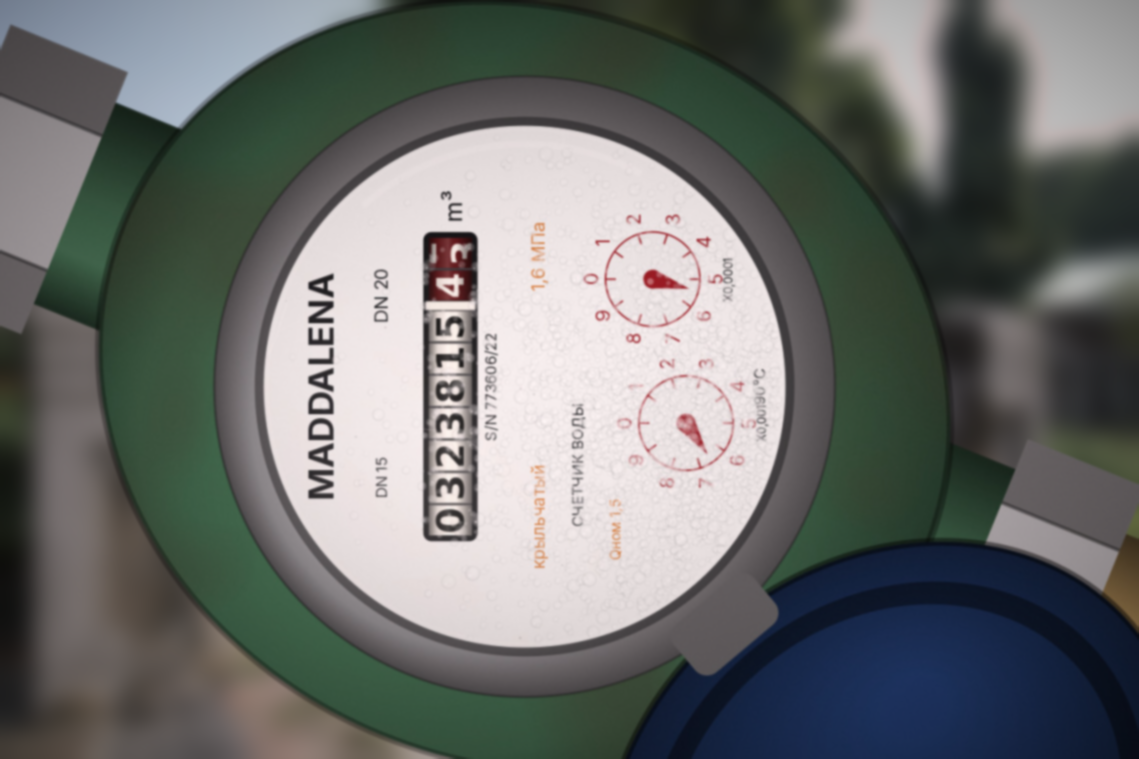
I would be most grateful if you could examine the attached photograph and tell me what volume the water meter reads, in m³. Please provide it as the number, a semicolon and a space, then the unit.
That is 323815.4265; m³
